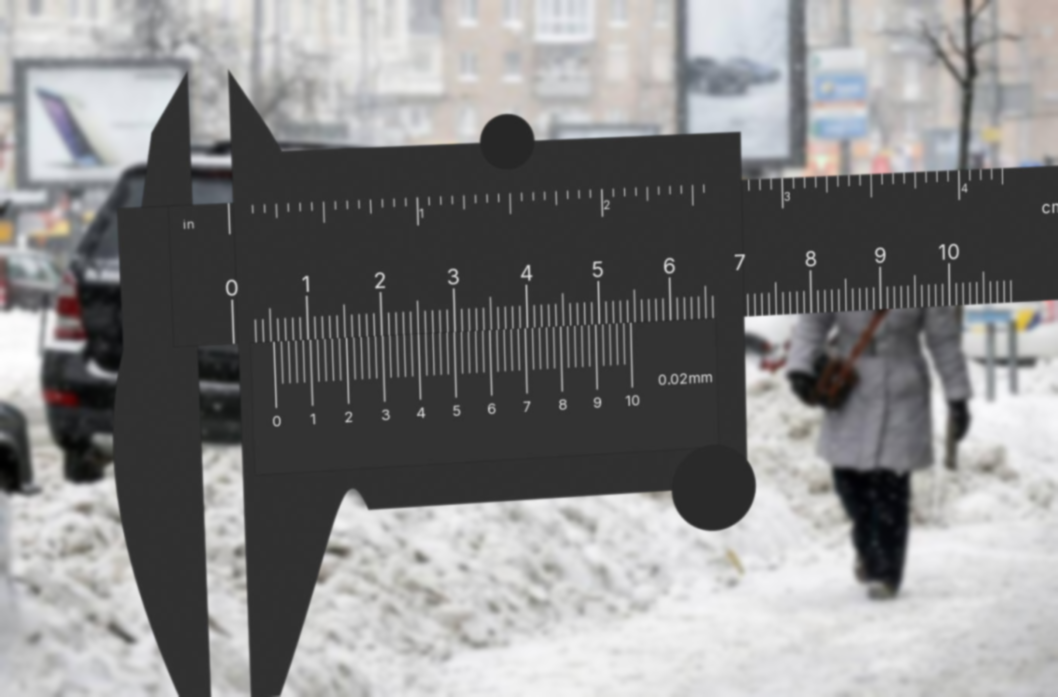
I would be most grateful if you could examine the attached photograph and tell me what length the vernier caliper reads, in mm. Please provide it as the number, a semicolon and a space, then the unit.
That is 5.4; mm
